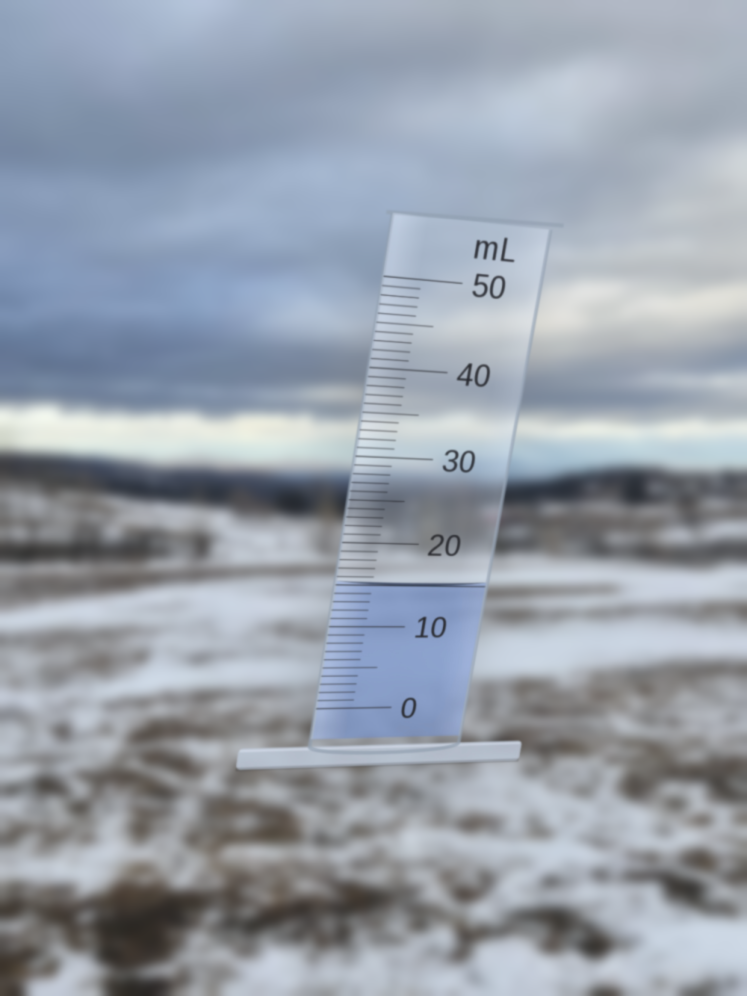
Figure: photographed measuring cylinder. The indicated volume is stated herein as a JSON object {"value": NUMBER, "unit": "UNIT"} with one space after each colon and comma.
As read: {"value": 15, "unit": "mL"}
